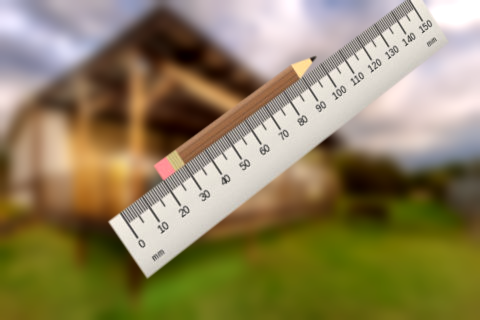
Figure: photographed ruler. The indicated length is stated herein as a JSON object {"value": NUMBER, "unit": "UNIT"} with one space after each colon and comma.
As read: {"value": 80, "unit": "mm"}
